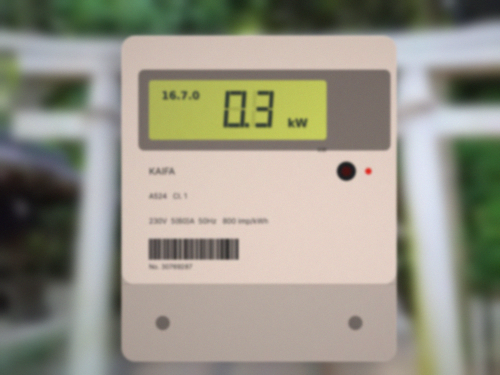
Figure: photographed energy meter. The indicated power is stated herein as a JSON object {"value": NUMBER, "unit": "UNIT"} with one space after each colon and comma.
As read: {"value": 0.3, "unit": "kW"}
